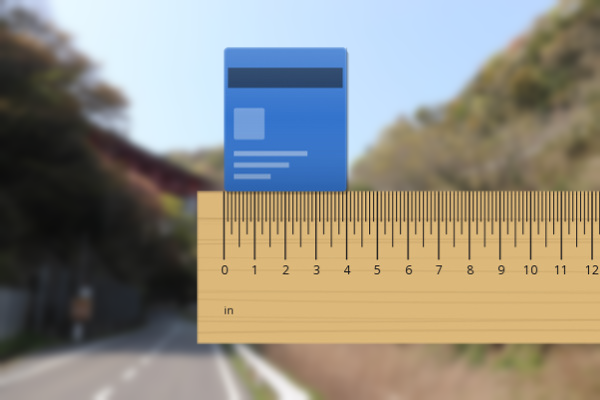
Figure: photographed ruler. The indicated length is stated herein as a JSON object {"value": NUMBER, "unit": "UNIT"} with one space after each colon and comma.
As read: {"value": 4, "unit": "in"}
